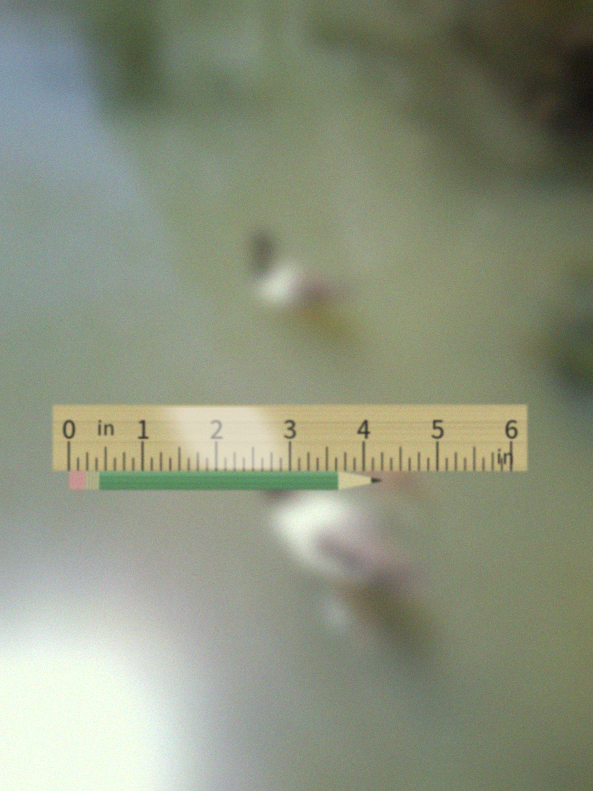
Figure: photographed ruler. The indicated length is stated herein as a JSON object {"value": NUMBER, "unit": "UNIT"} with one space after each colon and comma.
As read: {"value": 4.25, "unit": "in"}
